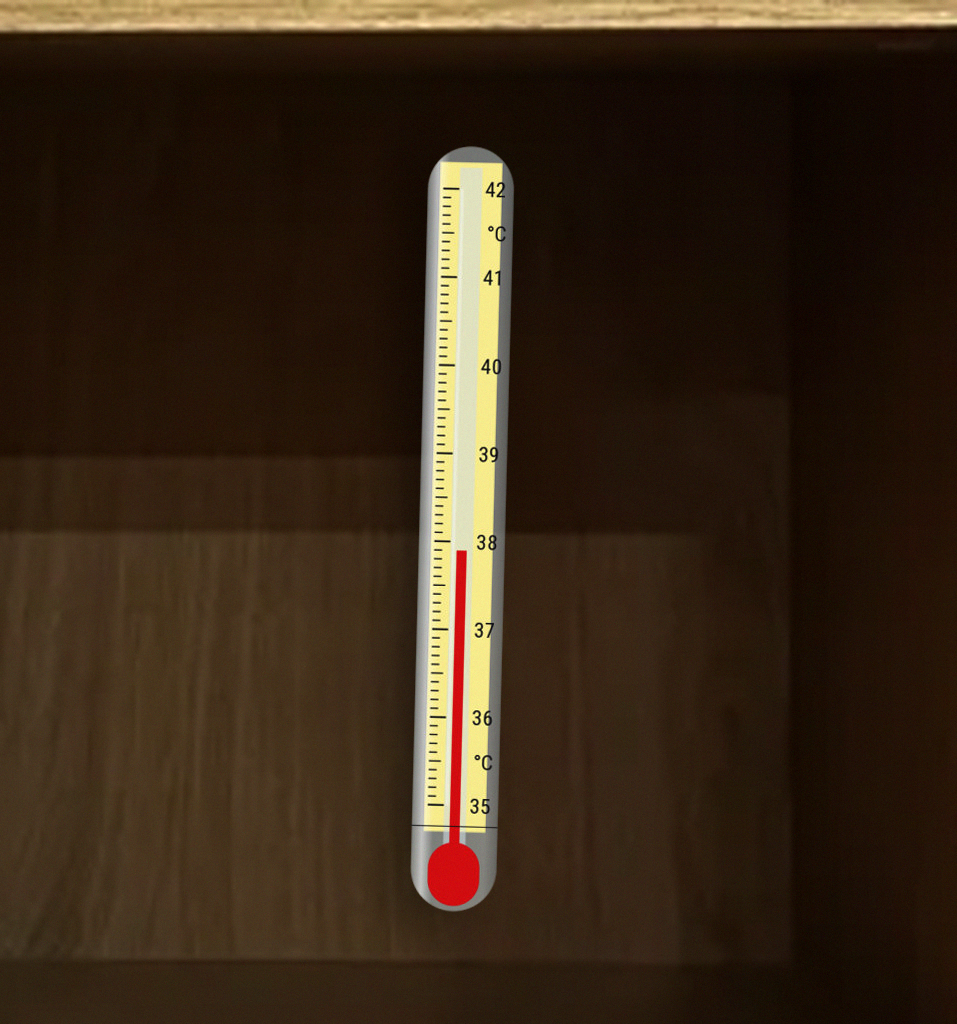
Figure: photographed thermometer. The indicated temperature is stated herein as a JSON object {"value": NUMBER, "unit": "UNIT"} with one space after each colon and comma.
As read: {"value": 37.9, "unit": "°C"}
